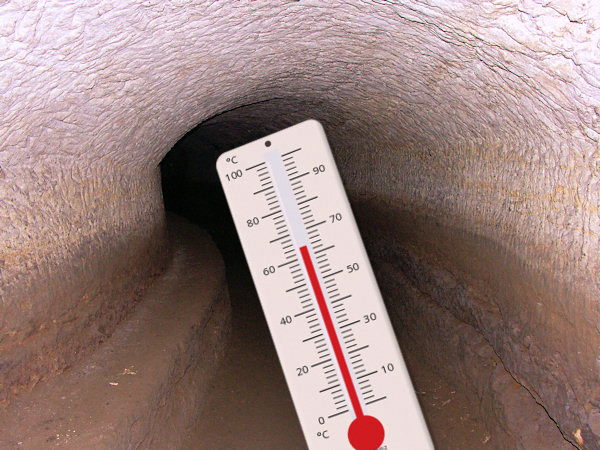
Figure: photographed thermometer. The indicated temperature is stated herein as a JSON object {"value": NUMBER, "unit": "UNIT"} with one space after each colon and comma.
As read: {"value": 64, "unit": "°C"}
